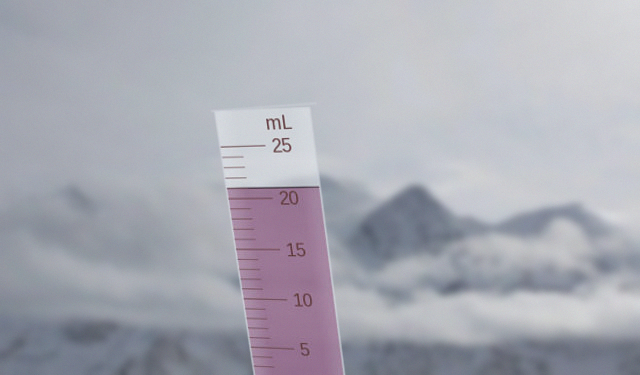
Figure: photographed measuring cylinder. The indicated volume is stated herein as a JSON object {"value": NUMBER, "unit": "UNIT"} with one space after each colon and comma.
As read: {"value": 21, "unit": "mL"}
